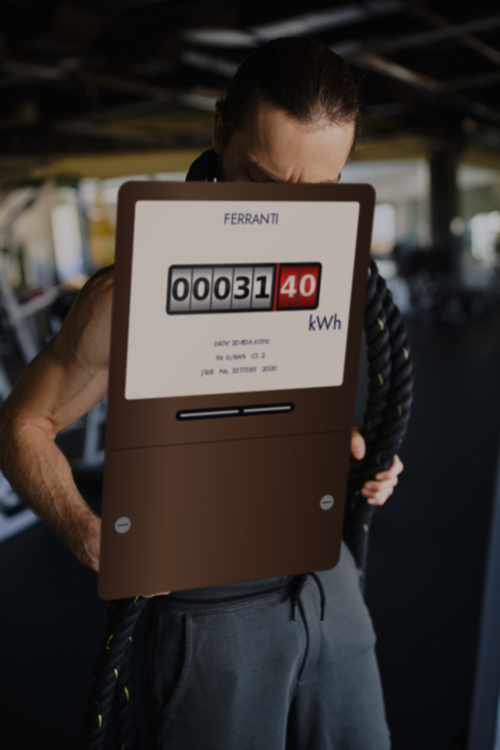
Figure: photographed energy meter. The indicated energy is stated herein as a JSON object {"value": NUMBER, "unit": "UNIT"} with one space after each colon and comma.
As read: {"value": 31.40, "unit": "kWh"}
